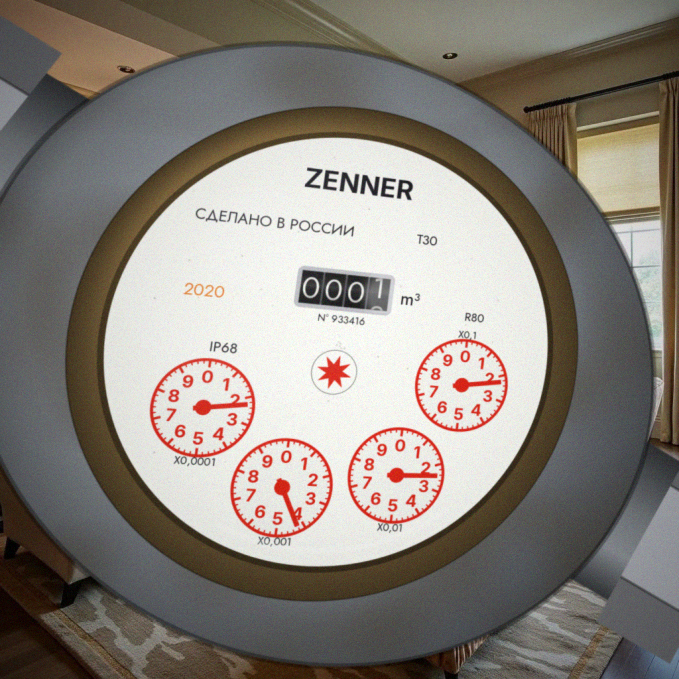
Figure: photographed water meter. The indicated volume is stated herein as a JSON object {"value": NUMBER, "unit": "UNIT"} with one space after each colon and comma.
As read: {"value": 1.2242, "unit": "m³"}
